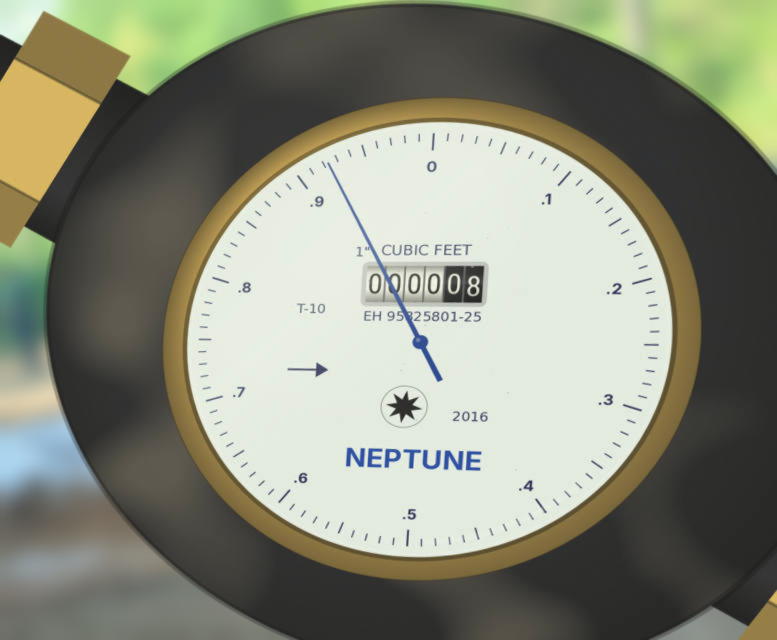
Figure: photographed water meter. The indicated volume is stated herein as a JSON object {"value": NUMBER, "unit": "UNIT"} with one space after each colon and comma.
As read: {"value": 7.92, "unit": "ft³"}
